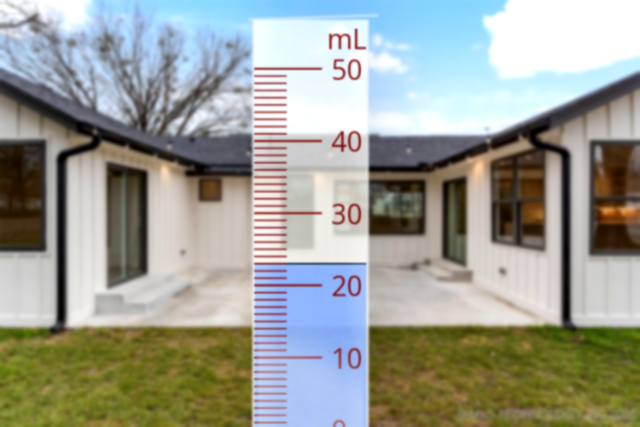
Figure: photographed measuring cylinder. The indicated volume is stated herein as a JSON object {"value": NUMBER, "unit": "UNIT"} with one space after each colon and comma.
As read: {"value": 23, "unit": "mL"}
